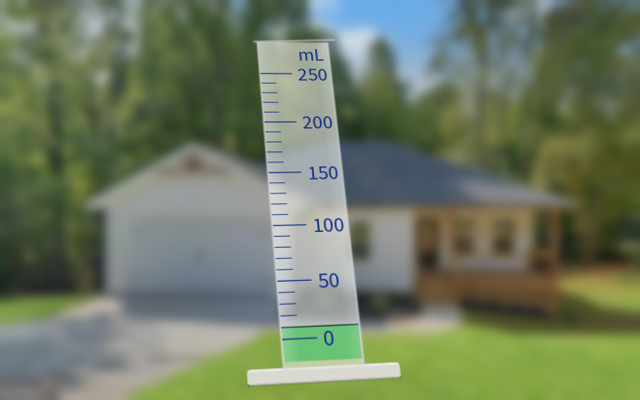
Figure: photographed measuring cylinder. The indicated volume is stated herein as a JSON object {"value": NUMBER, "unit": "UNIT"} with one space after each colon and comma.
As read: {"value": 10, "unit": "mL"}
